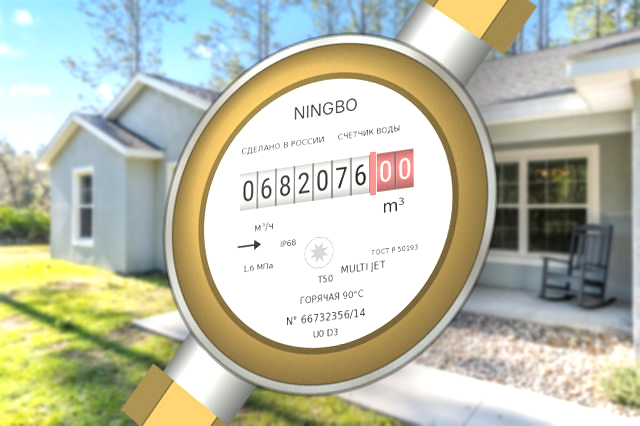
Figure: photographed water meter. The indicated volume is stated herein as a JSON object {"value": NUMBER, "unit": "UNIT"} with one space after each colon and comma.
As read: {"value": 682076.00, "unit": "m³"}
